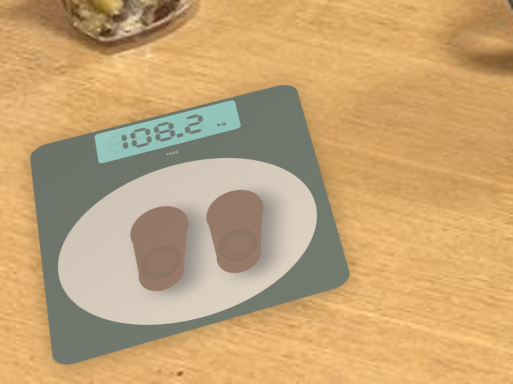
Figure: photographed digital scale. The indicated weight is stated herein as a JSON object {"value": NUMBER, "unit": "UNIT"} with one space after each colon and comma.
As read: {"value": 108.2, "unit": "kg"}
